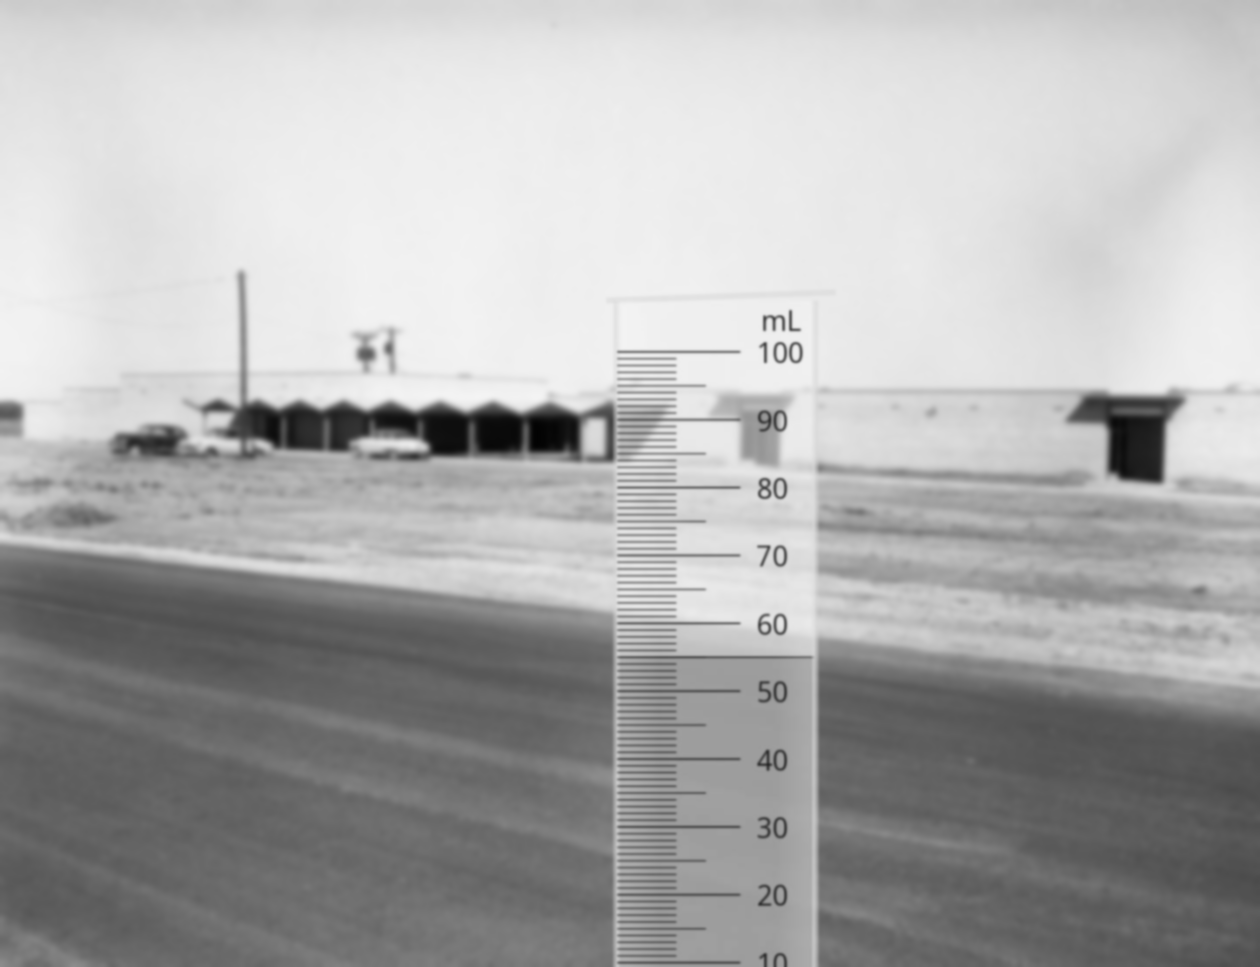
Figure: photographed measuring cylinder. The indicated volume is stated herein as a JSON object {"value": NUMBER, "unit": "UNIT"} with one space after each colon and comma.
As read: {"value": 55, "unit": "mL"}
